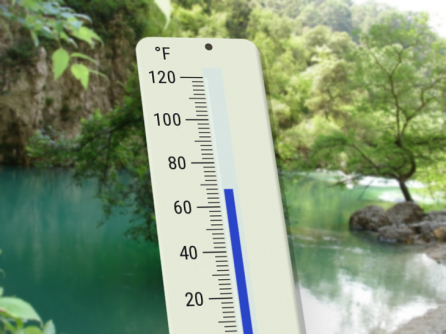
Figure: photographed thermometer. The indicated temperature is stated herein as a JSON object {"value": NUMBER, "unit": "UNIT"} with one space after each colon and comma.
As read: {"value": 68, "unit": "°F"}
